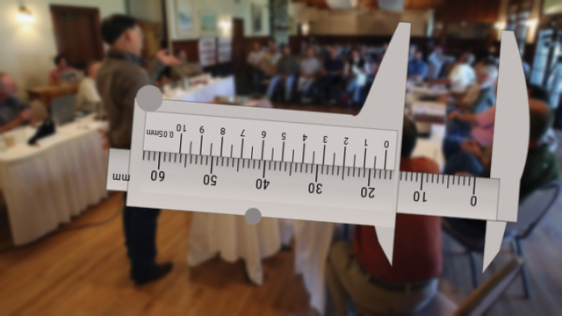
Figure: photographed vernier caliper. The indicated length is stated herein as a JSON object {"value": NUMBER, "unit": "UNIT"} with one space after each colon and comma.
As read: {"value": 17.2, "unit": "mm"}
